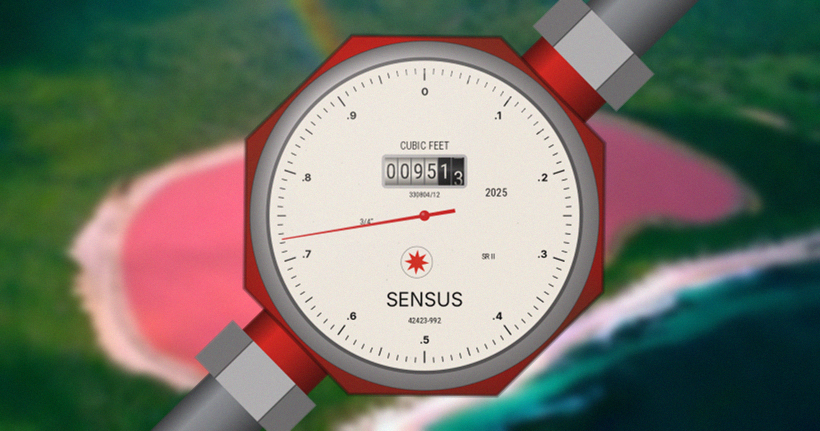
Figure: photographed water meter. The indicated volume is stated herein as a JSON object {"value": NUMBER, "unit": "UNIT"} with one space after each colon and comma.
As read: {"value": 9512.72, "unit": "ft³"}
